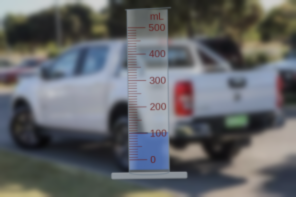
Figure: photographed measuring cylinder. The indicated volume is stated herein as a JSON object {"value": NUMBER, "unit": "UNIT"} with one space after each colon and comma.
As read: {"value": 100, "unit": "mL"}
